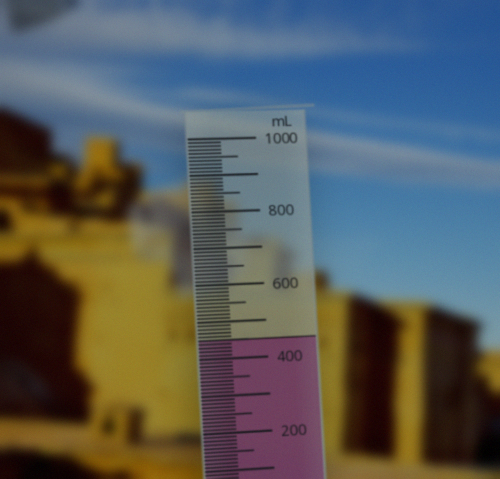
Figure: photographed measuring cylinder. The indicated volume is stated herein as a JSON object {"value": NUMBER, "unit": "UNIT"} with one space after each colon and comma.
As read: {"value": 450, "unit": "mL"}
